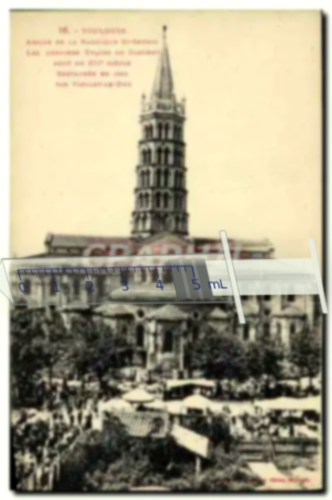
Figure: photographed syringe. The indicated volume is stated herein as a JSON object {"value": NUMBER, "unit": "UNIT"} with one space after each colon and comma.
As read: {"value": 4.4, "unit": "mL"}
